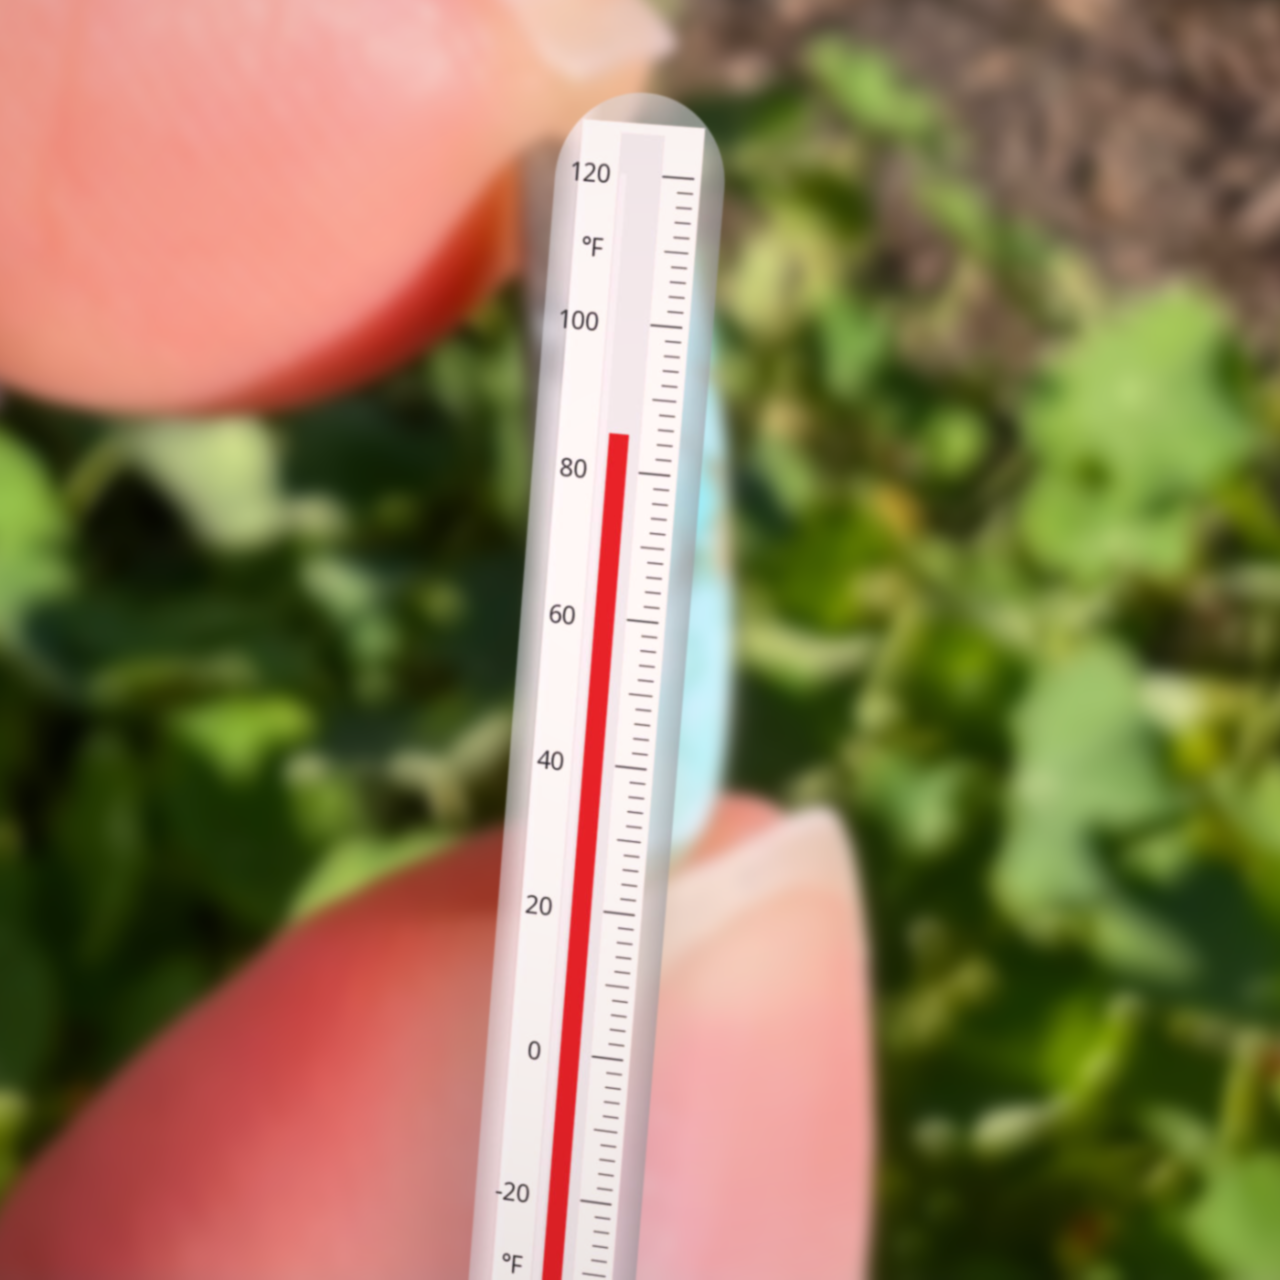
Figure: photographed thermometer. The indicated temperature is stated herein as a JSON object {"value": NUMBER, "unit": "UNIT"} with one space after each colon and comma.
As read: {"value": 85, "unit": "°F"}
